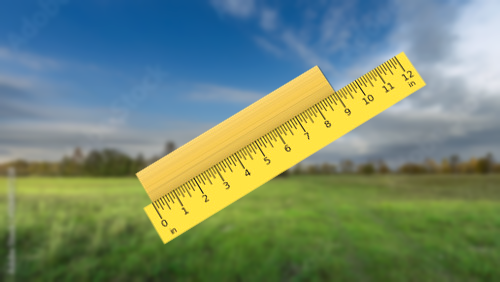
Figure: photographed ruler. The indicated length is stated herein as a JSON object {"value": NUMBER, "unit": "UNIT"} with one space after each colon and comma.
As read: {"value": 9, "unit": "in"}
